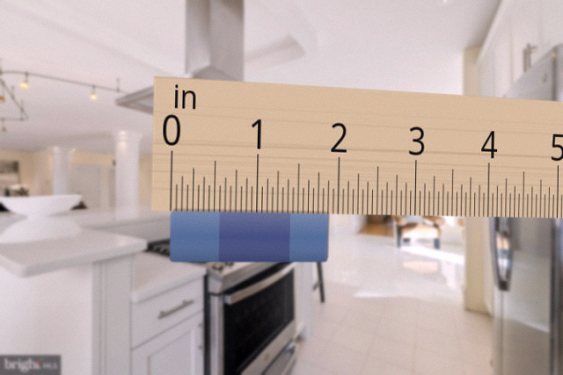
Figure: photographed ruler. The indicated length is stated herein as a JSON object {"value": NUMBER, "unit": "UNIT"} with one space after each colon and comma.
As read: {"value": 1.875, "unit": "in"}
